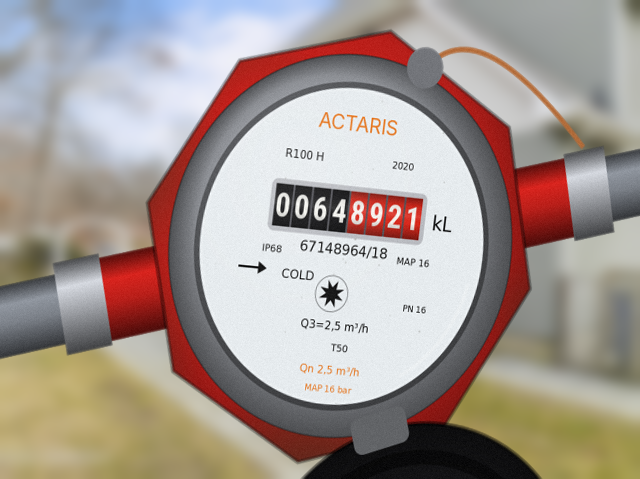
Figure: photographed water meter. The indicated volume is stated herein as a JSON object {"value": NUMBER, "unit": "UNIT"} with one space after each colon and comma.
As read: {"value": 64.8921, "unit": "kL"}
